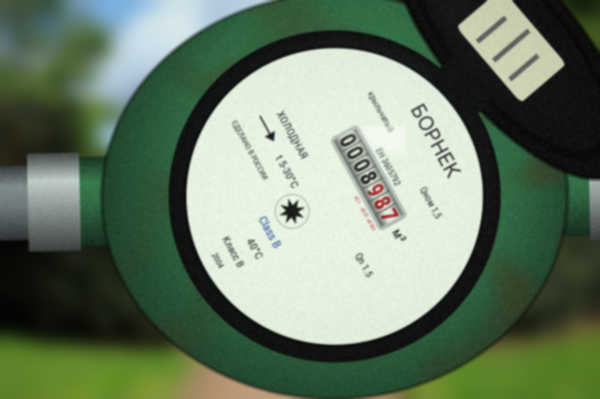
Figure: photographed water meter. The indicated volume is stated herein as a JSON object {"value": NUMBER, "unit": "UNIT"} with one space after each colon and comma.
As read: {"value": 8.987, "unit": "m³"}
